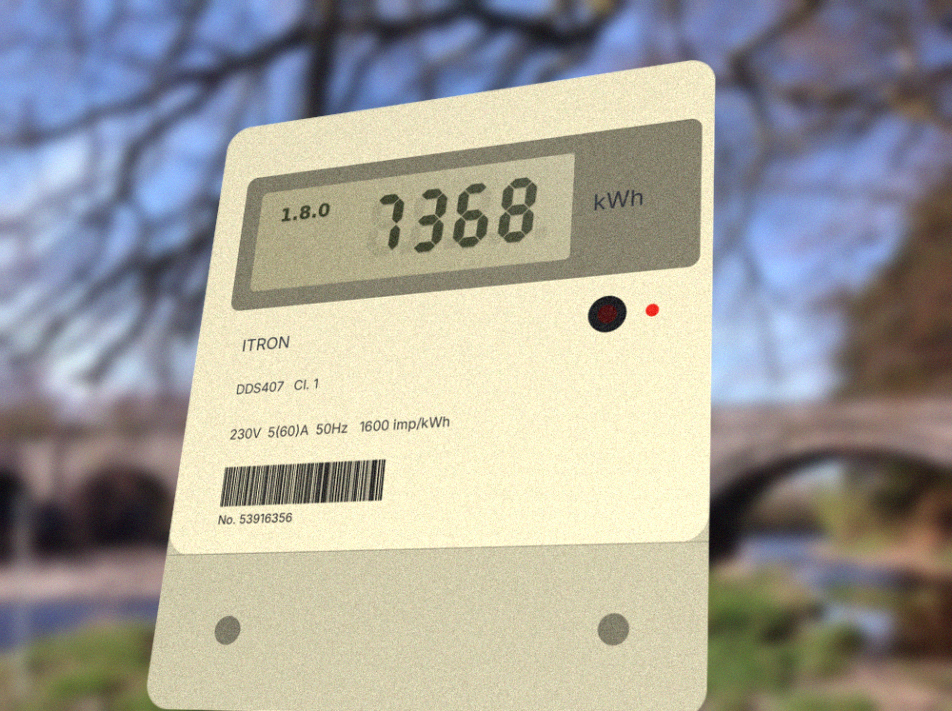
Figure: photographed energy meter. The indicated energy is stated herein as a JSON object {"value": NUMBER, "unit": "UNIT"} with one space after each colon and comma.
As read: {"value": 7368, "unit": "kWh"}
